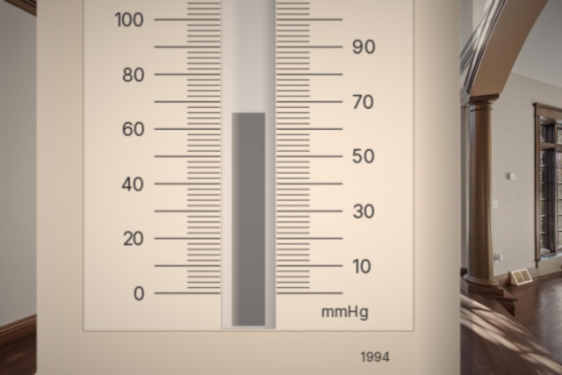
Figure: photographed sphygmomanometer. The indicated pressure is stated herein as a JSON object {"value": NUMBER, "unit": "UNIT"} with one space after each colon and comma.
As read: {"value": 66, "unit": "mmHg"}
